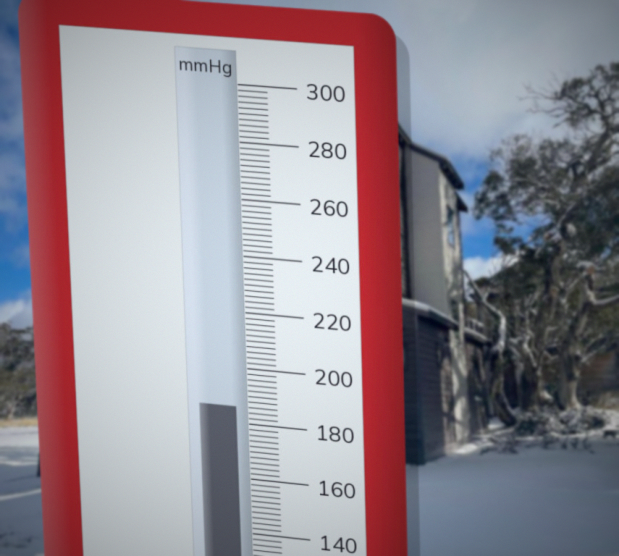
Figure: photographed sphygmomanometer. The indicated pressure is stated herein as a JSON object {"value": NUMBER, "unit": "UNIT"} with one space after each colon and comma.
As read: {"value": 186, "unit": "mmHg"}
